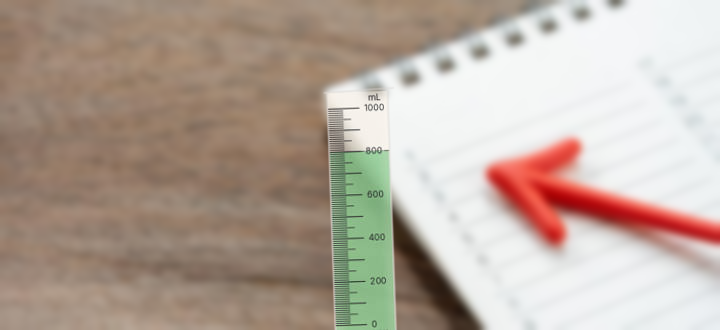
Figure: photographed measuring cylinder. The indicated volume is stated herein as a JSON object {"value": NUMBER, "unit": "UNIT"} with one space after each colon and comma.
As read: {"value": 800, "unit": "mL"}
